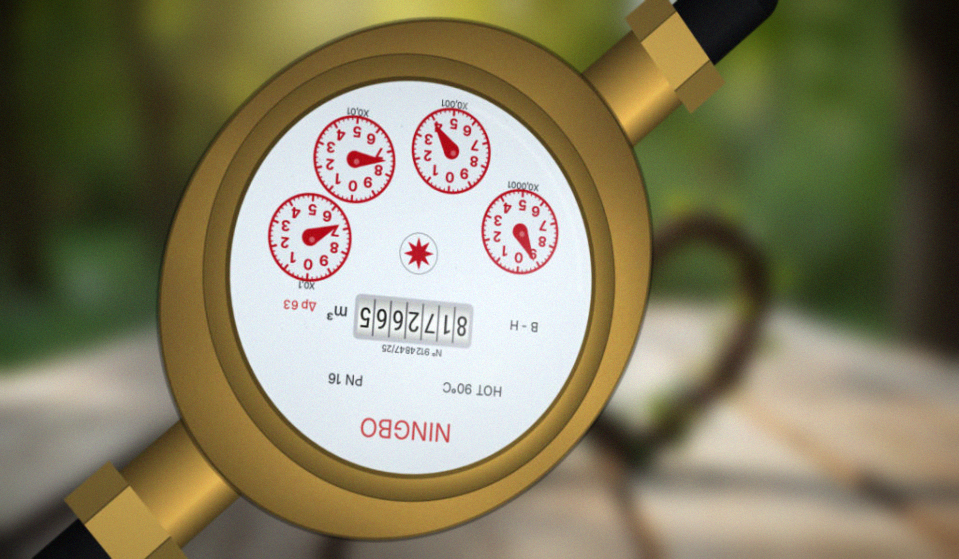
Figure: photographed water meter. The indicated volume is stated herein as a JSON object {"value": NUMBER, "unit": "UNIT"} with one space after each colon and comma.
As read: {"value": 8172665.6739, "unit": "m³"}
